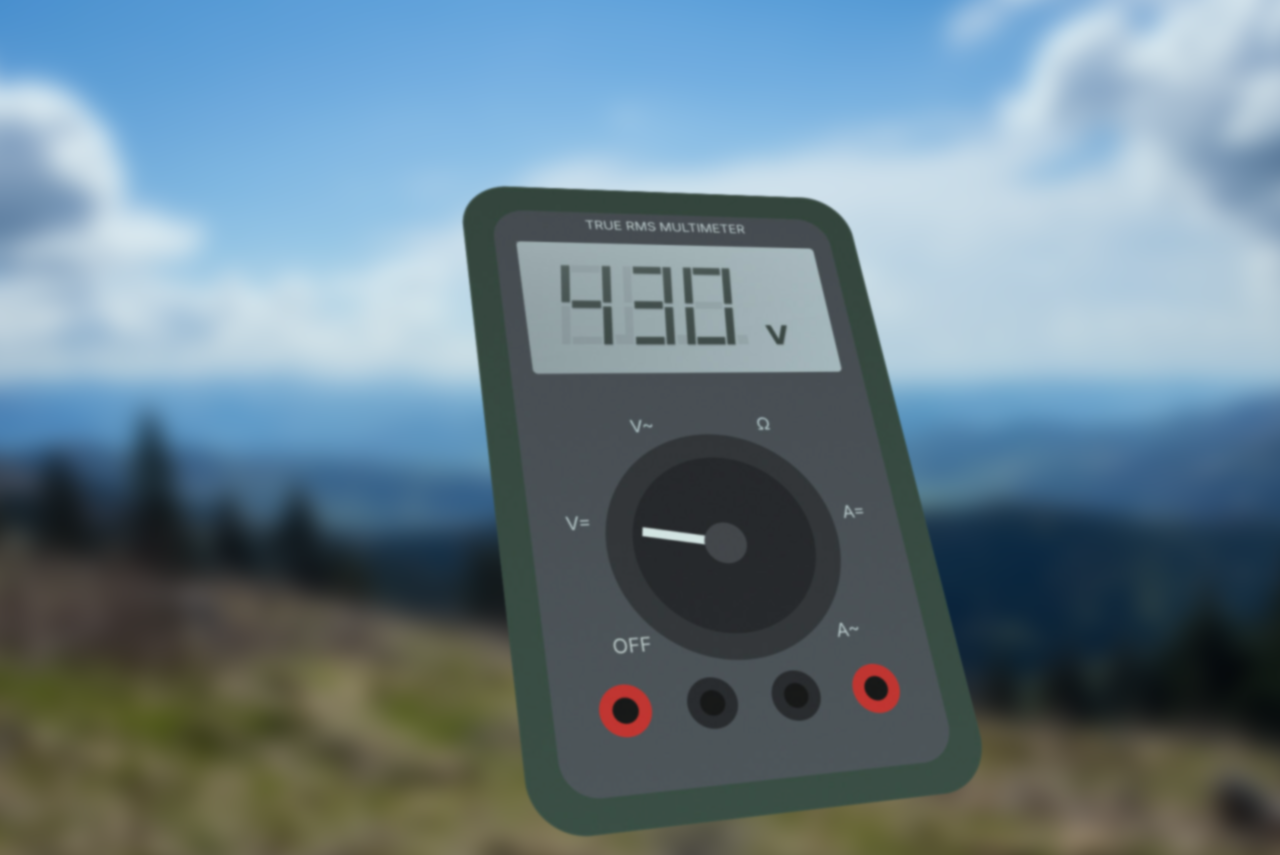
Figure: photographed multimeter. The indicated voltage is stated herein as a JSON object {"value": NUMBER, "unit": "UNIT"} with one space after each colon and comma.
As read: {"value": 430, "unit": "V"}
